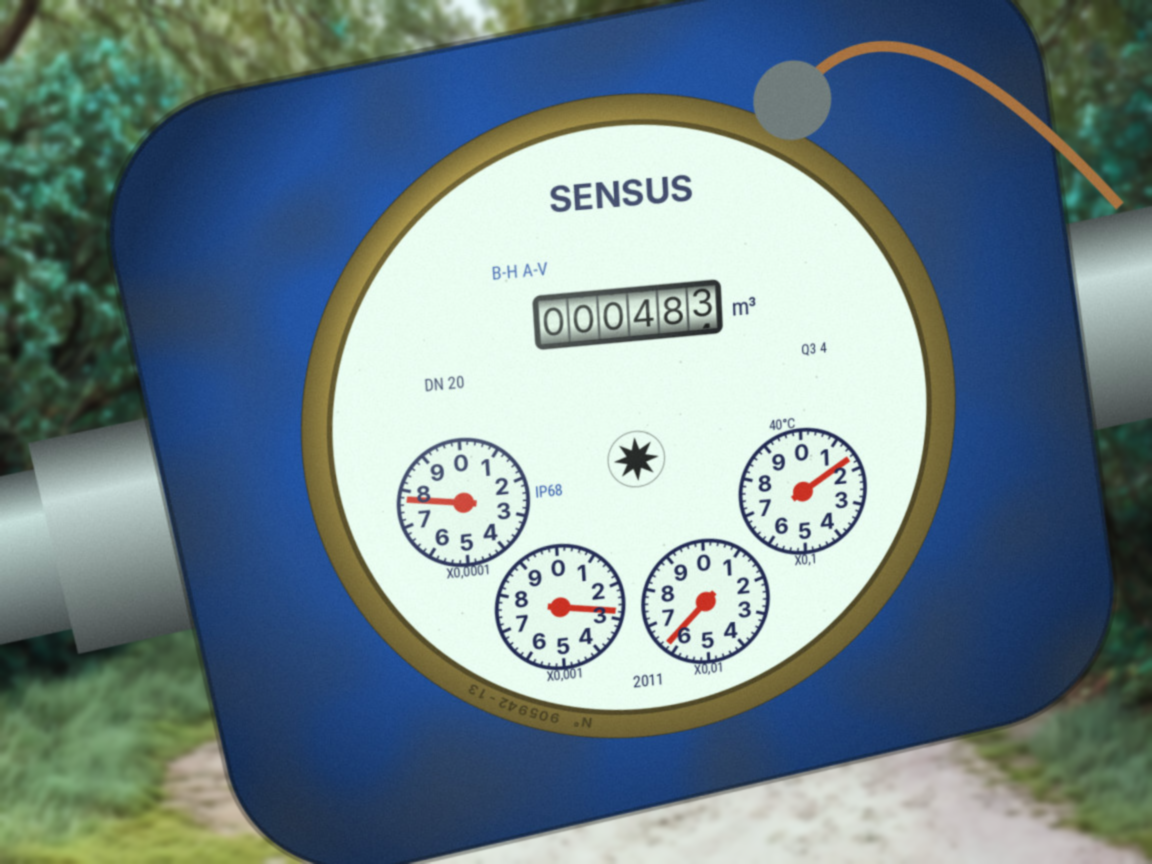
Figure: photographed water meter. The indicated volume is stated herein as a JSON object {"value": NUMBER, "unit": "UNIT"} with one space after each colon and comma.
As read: {"value": 483.1627, "unit": "m³"}
